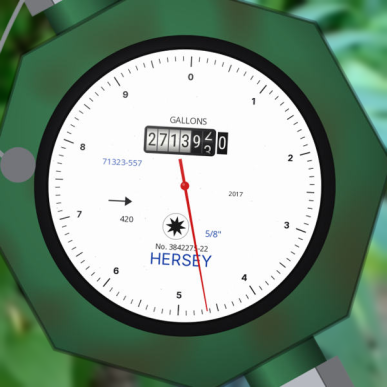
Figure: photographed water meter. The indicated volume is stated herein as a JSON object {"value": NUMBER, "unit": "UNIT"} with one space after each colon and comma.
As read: {"value": 2713924.6, "unit": "gal"}
